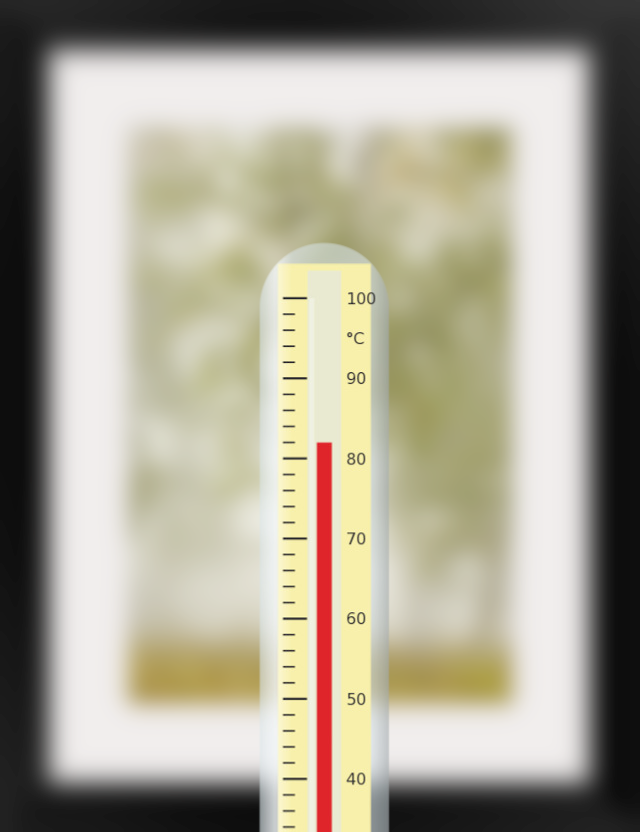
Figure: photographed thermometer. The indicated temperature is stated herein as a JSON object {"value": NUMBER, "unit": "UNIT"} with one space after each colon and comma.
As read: {"value": 82, "unit": "°C"}
